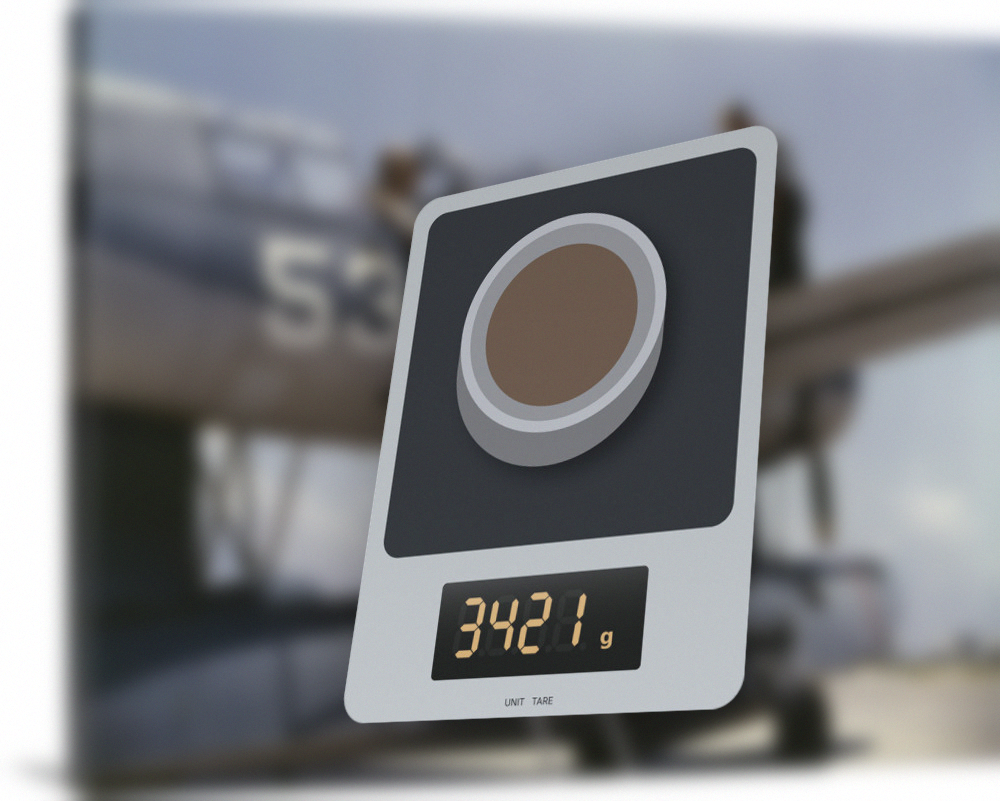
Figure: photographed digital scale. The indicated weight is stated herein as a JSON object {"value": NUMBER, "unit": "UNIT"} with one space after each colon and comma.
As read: {"value": 3421, "unit": "g"}
